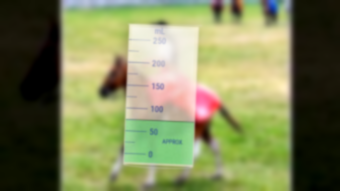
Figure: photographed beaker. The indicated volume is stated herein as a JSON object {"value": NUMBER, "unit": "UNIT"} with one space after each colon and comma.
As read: {"value": 75, "unit": "mL"}
